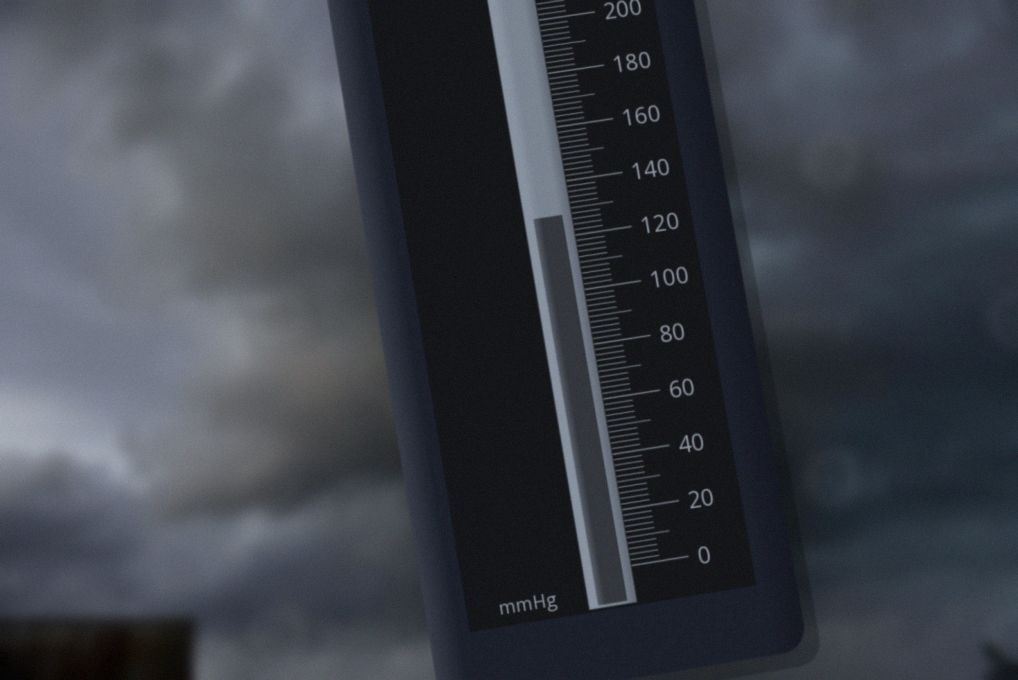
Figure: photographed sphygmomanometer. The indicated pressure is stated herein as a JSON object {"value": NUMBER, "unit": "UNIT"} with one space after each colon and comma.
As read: {"value": 128, "unit": "mmHg"}
